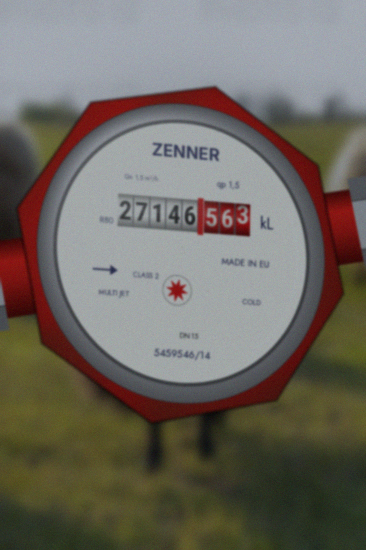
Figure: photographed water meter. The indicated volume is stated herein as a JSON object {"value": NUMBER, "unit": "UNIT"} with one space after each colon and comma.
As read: {"value": 27146.563, "unit": "kL"}
